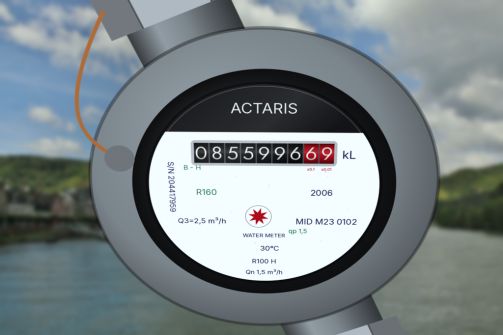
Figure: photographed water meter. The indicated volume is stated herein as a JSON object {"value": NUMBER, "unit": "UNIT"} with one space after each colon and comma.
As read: {"value": 855996.69, "unit": "kL"}
